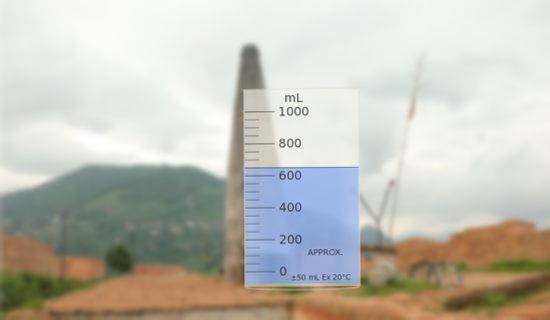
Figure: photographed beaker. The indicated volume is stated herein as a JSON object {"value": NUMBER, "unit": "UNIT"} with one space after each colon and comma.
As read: {"value": 650, "unit": "mL"}
